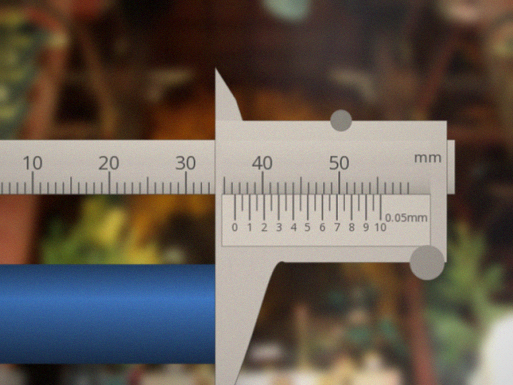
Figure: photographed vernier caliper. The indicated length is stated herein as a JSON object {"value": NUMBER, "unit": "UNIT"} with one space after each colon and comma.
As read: {"value": 36.4, "unit": "mm"}
